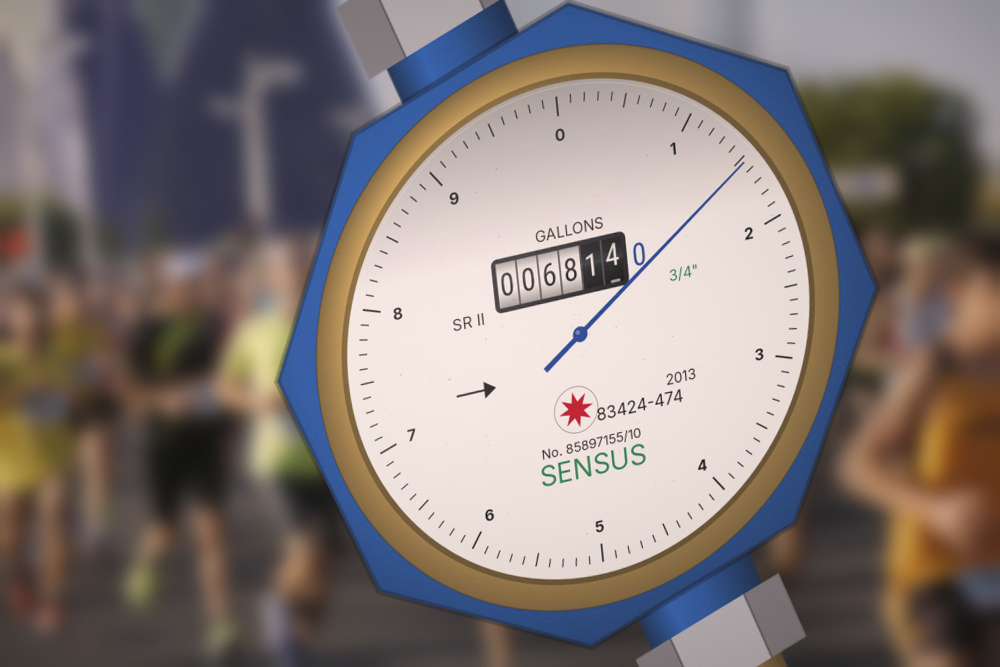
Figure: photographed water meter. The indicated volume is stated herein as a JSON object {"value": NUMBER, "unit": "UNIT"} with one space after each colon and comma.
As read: {"value": 68141.5, "unit": "gal"}
